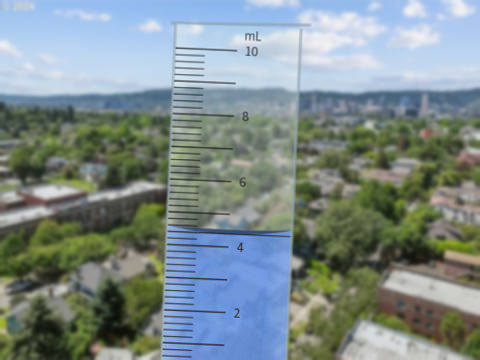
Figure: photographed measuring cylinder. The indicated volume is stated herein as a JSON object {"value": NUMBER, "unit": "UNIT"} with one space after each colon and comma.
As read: {"value": 4.4, "unit": "mL"}
